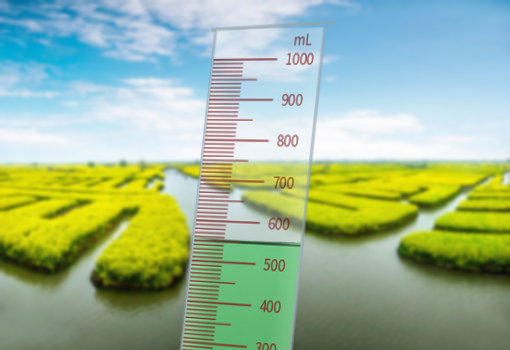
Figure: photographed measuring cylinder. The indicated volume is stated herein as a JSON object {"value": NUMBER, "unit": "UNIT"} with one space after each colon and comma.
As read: {"value": 550, "unit": "mL"}
